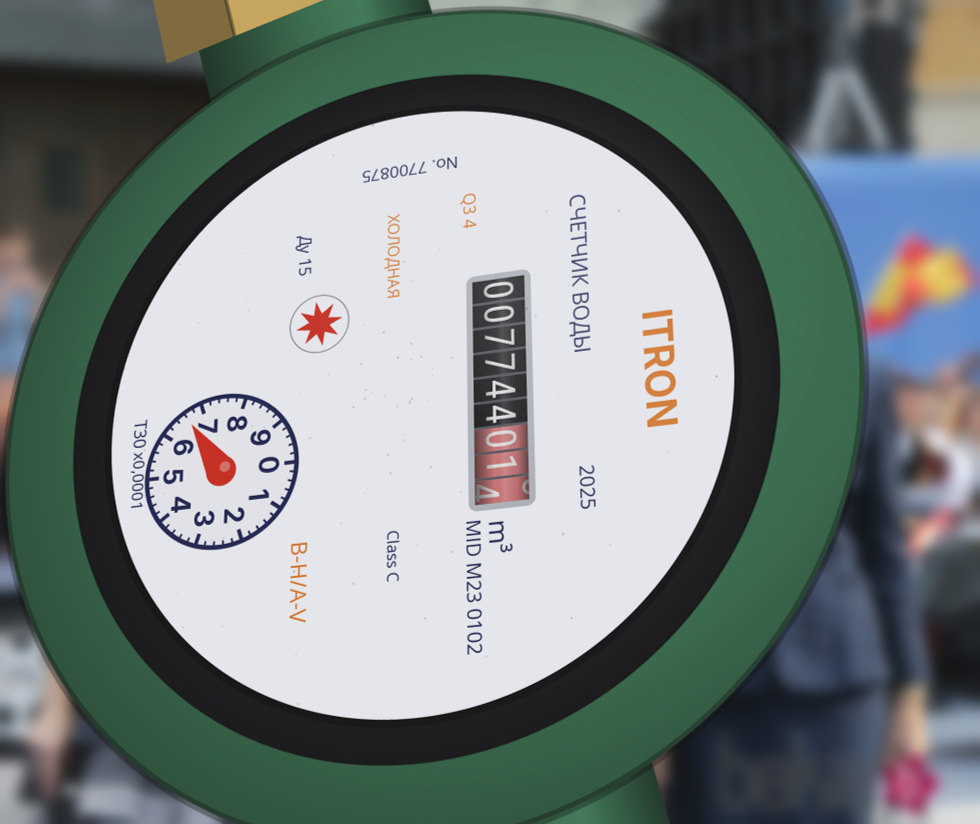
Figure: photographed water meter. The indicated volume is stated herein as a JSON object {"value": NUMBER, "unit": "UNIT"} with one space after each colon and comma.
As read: {"value": 7744.0136, "unit": "m³"}
